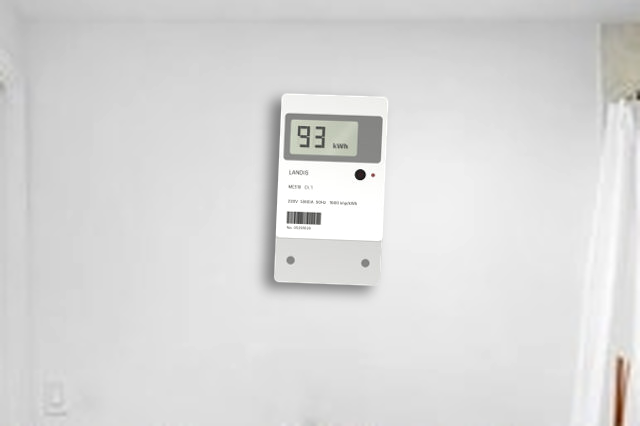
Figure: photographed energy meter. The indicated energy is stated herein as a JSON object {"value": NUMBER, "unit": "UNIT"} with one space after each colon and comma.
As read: {"value": 93, "unit": "kWh"}
